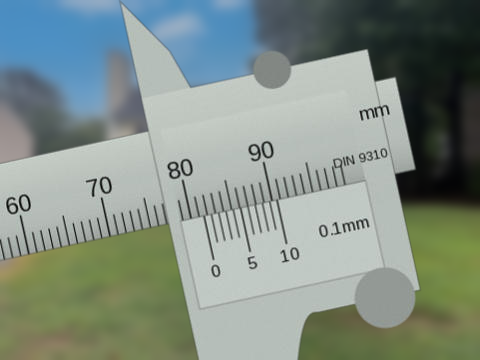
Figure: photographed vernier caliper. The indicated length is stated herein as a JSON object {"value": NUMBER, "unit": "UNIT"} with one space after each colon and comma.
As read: {"value": 81.6, "unit": "mm"}
